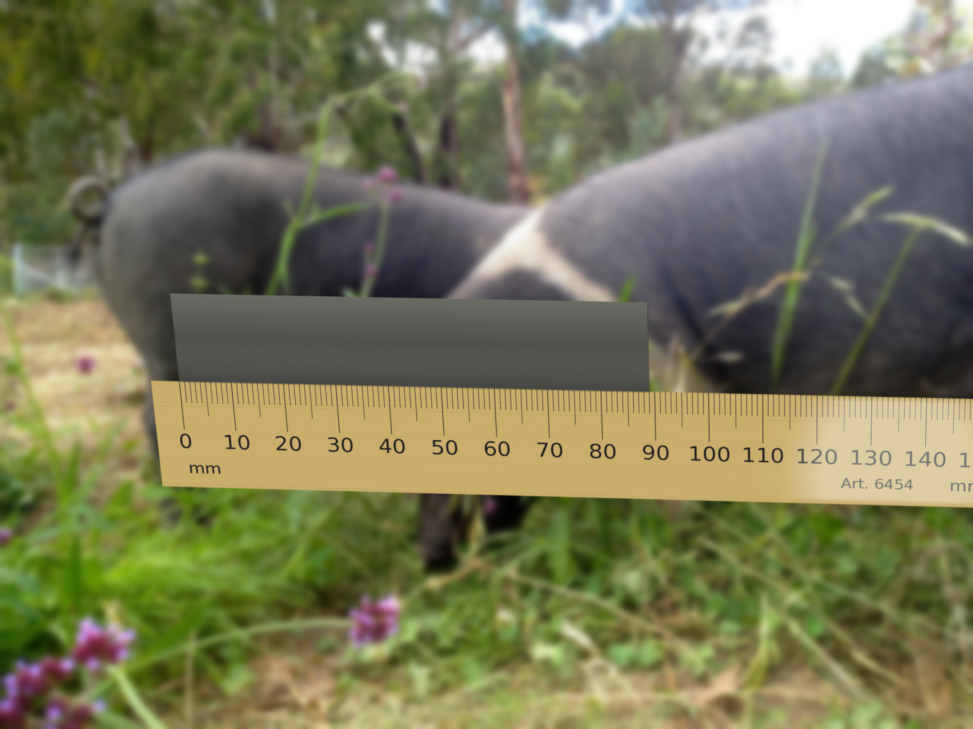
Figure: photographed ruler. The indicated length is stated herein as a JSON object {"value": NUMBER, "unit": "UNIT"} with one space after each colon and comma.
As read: {"value": 89, "unit": "mm"}
